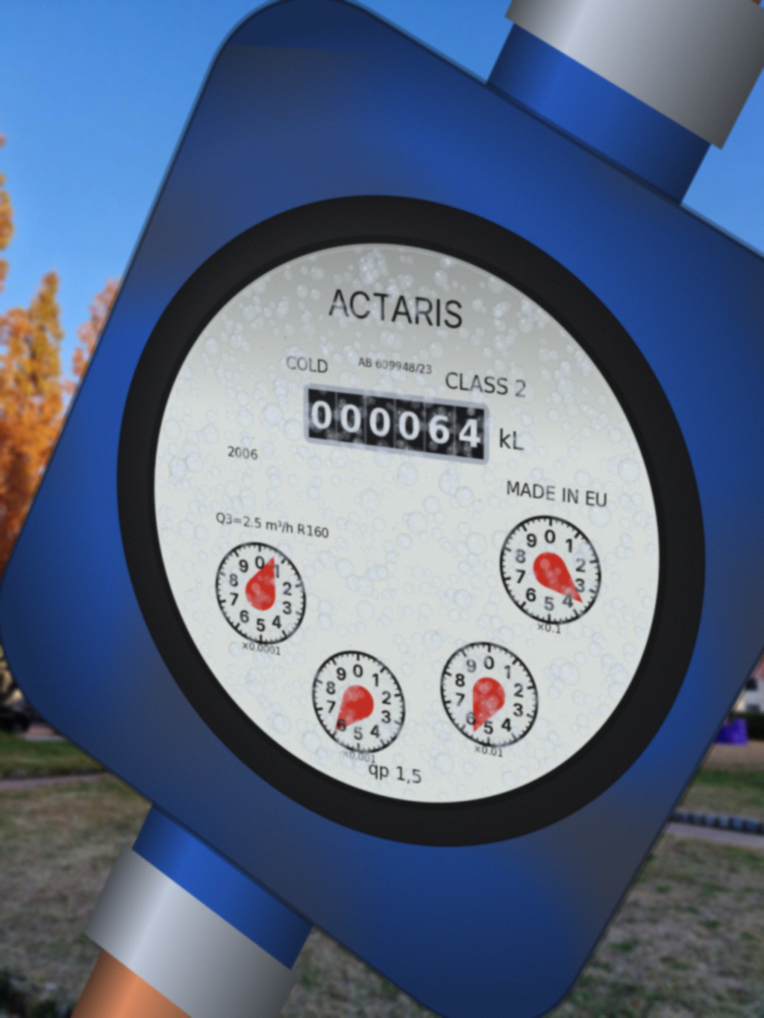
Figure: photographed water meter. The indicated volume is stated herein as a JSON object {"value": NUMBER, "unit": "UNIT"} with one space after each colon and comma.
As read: {"value": 64.3560, "unit": "kL"}
